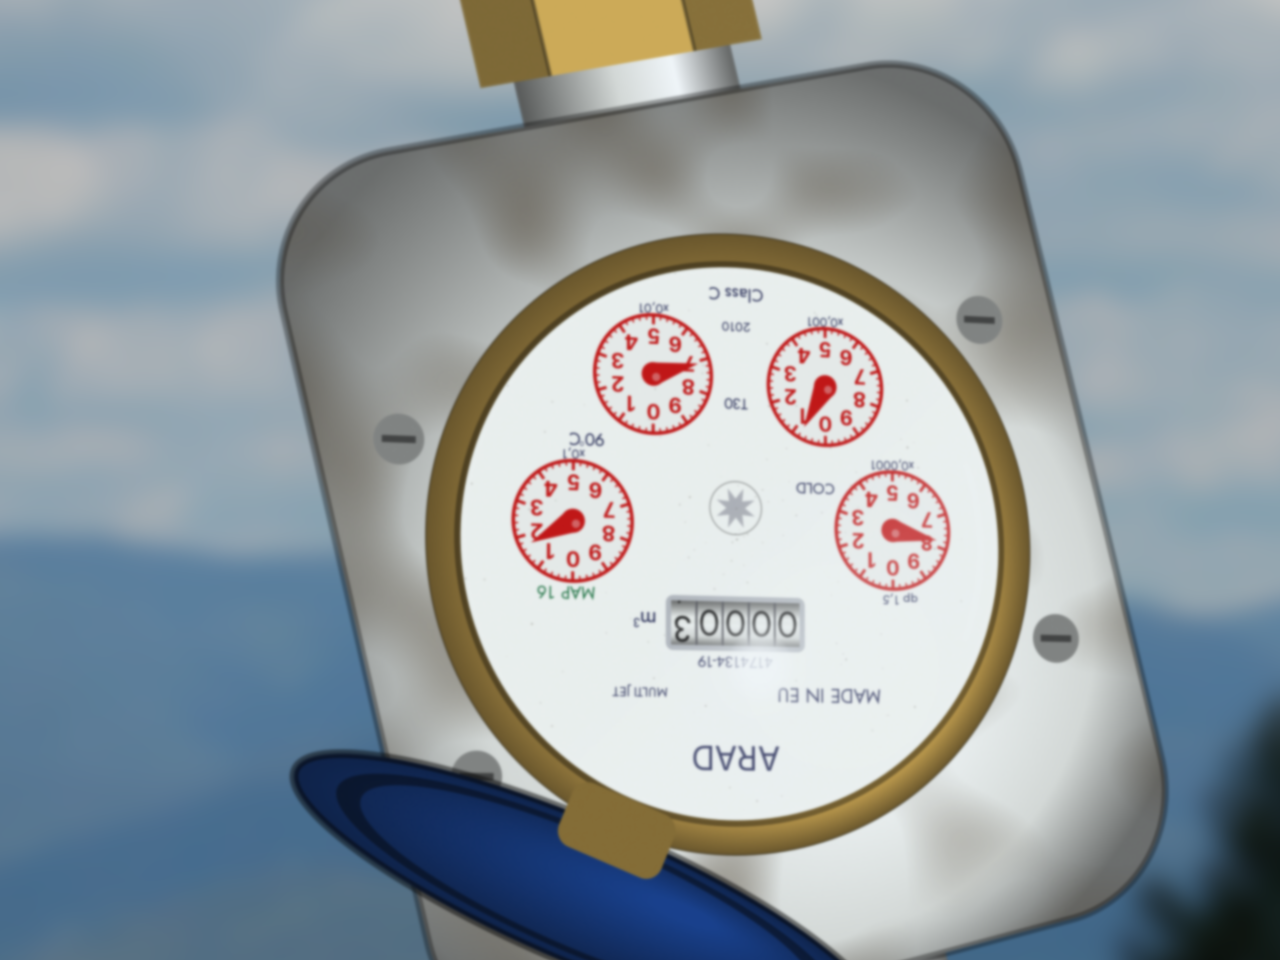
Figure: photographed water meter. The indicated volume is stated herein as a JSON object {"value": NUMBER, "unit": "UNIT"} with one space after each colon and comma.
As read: {"value": 3.1707, "unit": "m³"}
